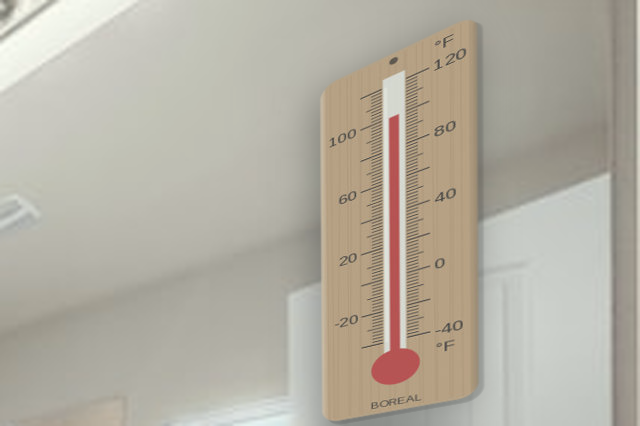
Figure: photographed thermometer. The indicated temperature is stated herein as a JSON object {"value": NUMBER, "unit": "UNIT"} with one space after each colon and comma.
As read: {"value": 100, "unit": "°F"}
